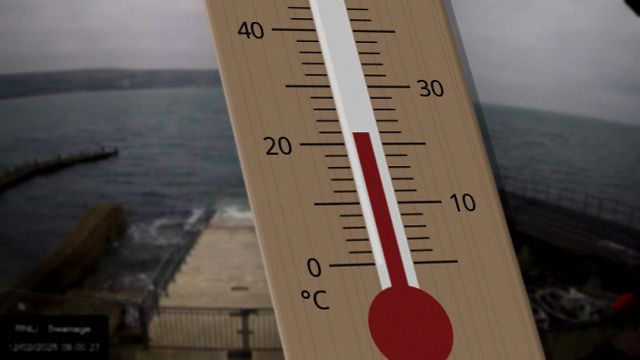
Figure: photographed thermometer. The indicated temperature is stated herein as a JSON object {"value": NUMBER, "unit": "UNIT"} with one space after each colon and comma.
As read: {"value": 22, "unit": "°C"}
